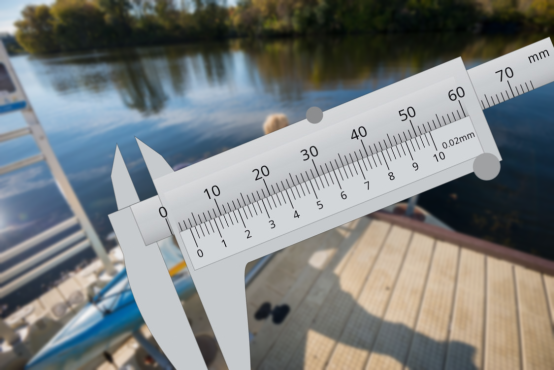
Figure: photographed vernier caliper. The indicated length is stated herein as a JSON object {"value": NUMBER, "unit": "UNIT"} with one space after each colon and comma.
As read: {"value": 3.6, "unit": "mm"}
